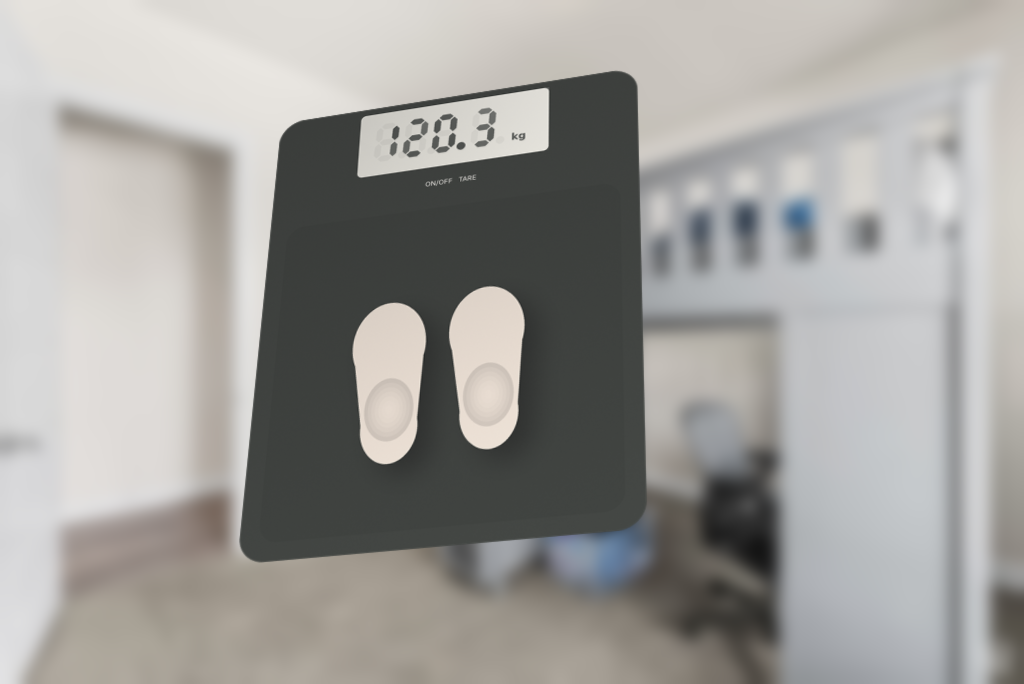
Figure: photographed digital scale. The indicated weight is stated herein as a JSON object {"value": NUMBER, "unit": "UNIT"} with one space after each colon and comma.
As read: {"value": 120.3, "unit": "kg"}
